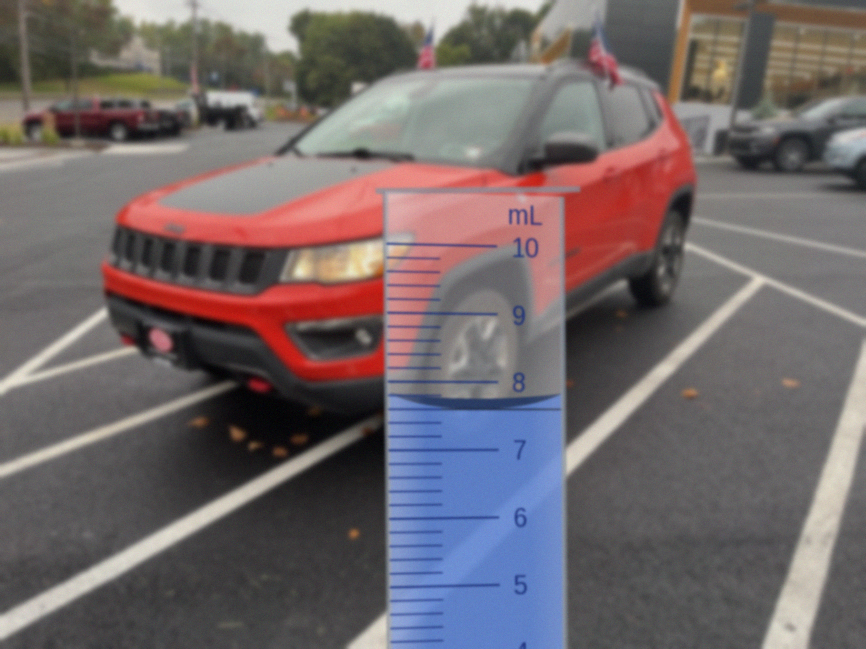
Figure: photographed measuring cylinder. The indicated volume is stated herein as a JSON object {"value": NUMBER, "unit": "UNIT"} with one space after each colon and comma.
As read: {"value": 7.6, "unit": "mL"}
